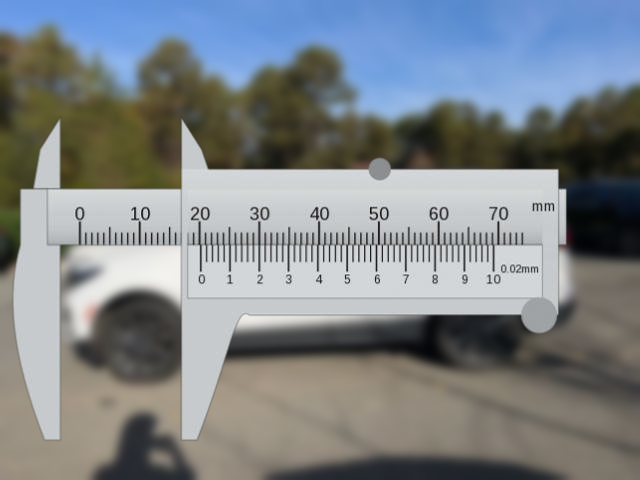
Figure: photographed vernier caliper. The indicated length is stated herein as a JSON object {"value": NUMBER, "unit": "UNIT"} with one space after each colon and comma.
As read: {"value": 20.2, "unit": "mm"}
